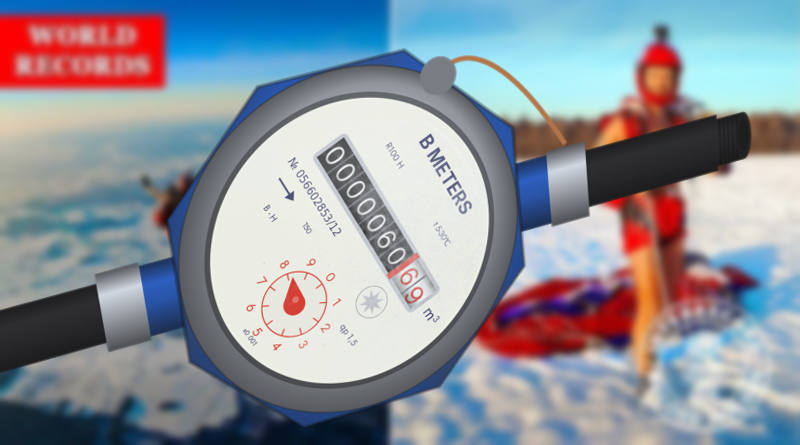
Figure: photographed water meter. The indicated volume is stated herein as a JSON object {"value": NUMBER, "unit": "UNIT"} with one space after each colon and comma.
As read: {"value": 60.688, "unit": "m³"}
